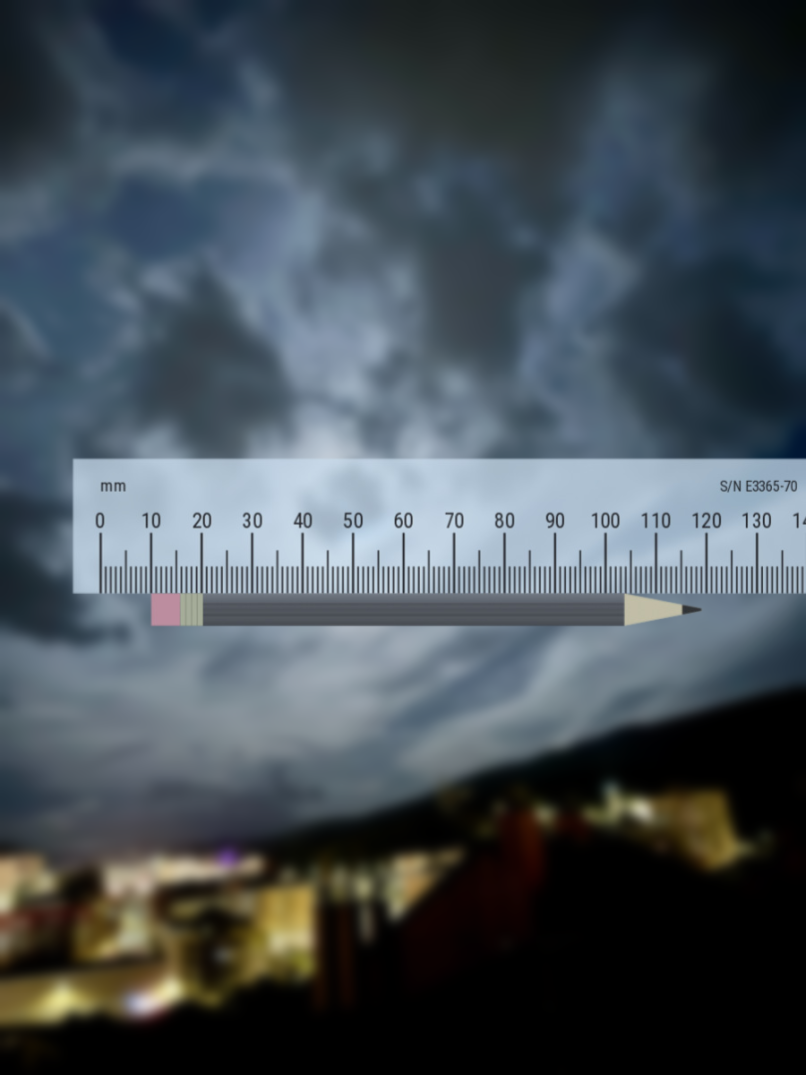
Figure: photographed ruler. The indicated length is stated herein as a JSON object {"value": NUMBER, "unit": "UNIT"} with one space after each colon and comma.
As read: {"value": 109, "unit": "mm"}
